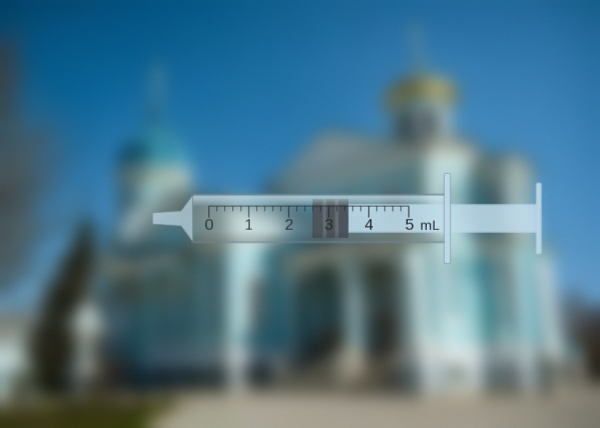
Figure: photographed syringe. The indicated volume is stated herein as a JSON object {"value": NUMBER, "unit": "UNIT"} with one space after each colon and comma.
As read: {"value": 2.6, "unit": "mL"}
